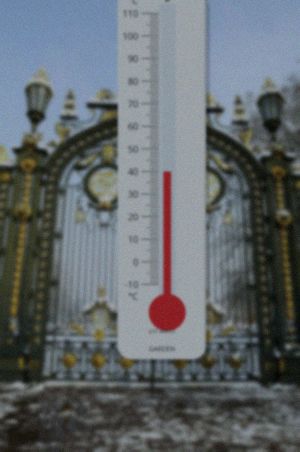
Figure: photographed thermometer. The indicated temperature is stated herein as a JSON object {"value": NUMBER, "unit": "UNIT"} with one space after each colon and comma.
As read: {"value": 40, "unit": "°C"}
